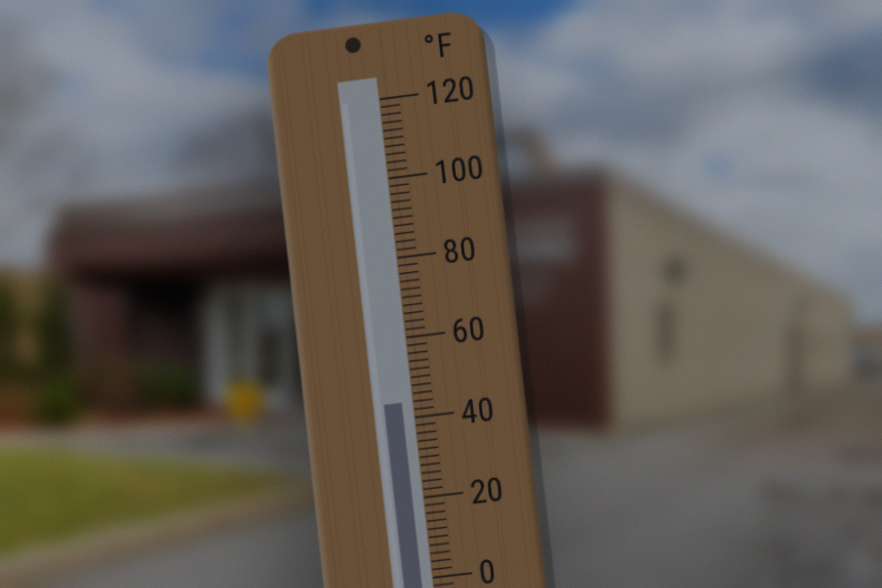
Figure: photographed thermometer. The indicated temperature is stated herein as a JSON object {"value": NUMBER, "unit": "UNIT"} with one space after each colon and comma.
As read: {"value": 44, "unit": "°F"}
